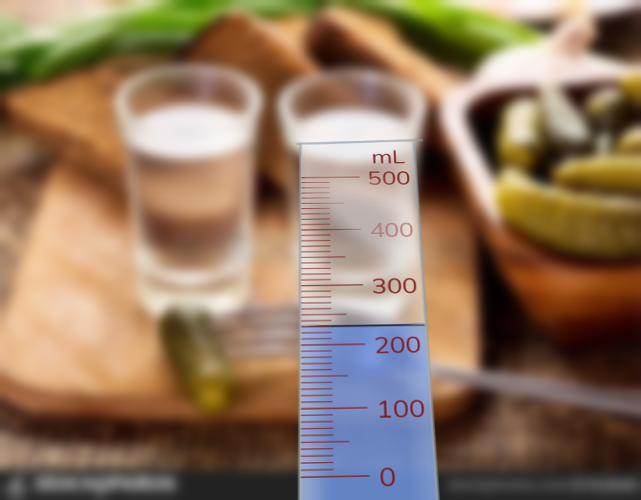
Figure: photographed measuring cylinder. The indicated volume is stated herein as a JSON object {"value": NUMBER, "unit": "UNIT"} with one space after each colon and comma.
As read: {"value": 230, "unit": "mL"}
